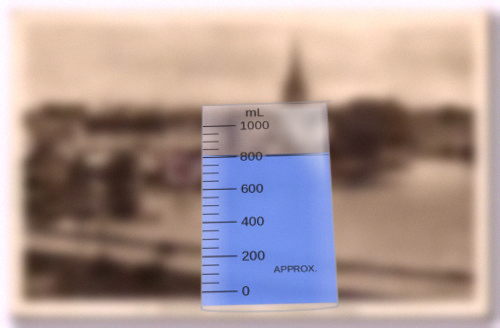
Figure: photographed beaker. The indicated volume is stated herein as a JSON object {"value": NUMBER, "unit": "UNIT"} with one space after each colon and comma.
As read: {"value": 800, "unit": "mL"}
